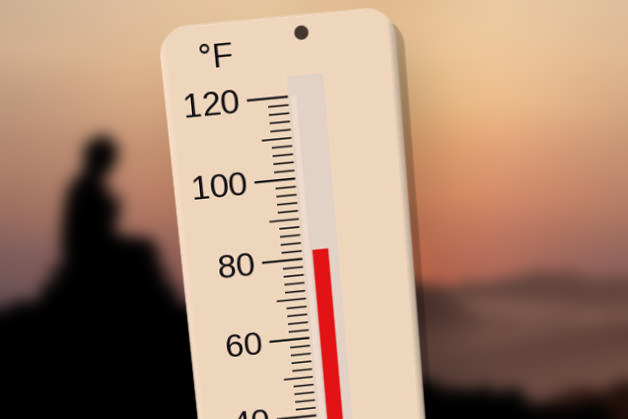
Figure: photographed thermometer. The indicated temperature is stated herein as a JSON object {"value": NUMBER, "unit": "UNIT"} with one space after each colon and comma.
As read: {"value": 82, "unit": "°F"}
